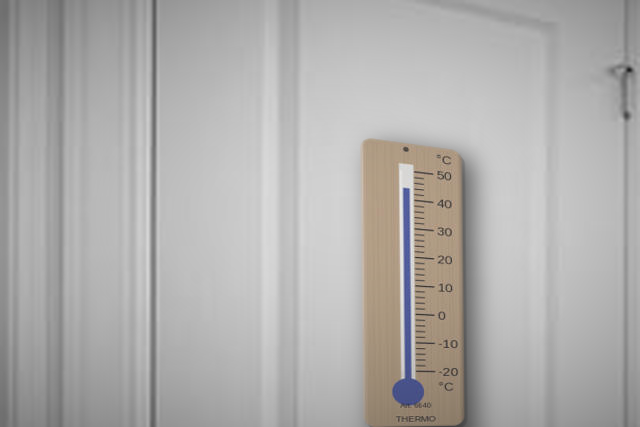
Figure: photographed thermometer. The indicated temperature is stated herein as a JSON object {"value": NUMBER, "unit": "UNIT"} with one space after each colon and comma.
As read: {"value": 44, "unit": "°C"}
